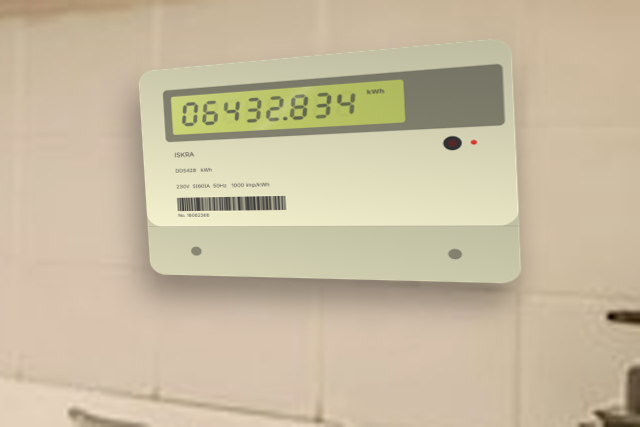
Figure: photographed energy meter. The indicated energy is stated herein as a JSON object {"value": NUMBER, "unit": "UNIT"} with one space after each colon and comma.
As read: {"value": 6432.834, "unit": "kWh"}
